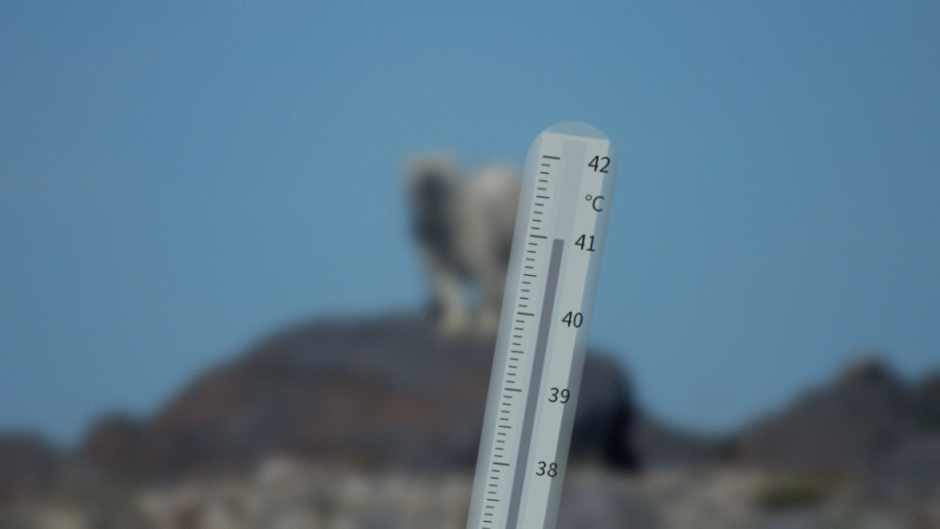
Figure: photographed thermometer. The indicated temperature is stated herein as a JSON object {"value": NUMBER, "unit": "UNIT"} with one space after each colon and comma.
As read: {"value": 41, "unit": "°C"}
